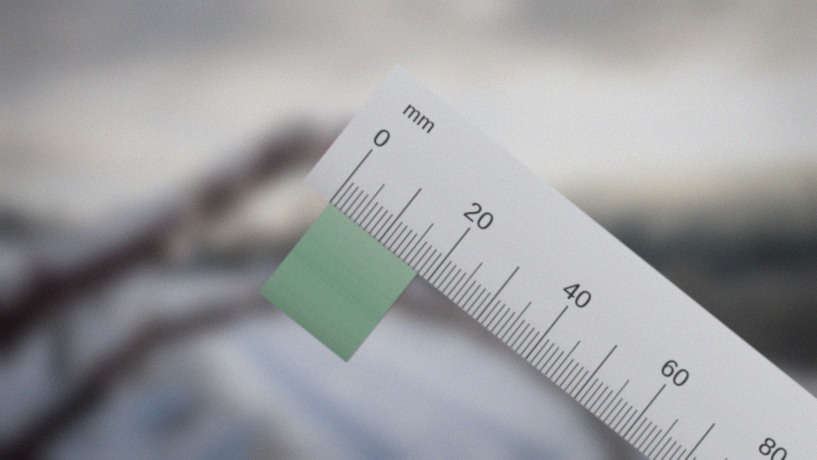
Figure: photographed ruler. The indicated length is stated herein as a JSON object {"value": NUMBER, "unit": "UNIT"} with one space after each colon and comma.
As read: {"value": 18, "unit": "mm"}
